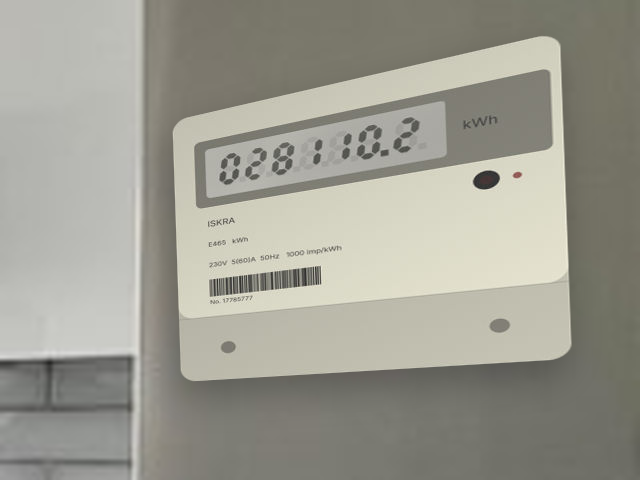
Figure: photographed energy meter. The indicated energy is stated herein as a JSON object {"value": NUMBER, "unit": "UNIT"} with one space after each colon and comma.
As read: {"value": 28110.2, "unit": "kWh"}
